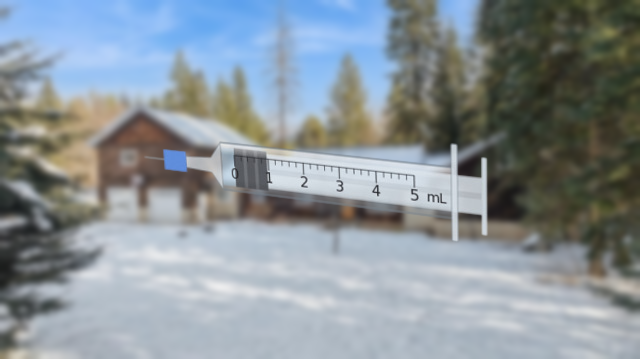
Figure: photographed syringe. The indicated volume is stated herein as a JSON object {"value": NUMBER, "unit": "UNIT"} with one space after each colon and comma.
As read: {"value": 0, "unit": "mL"}
